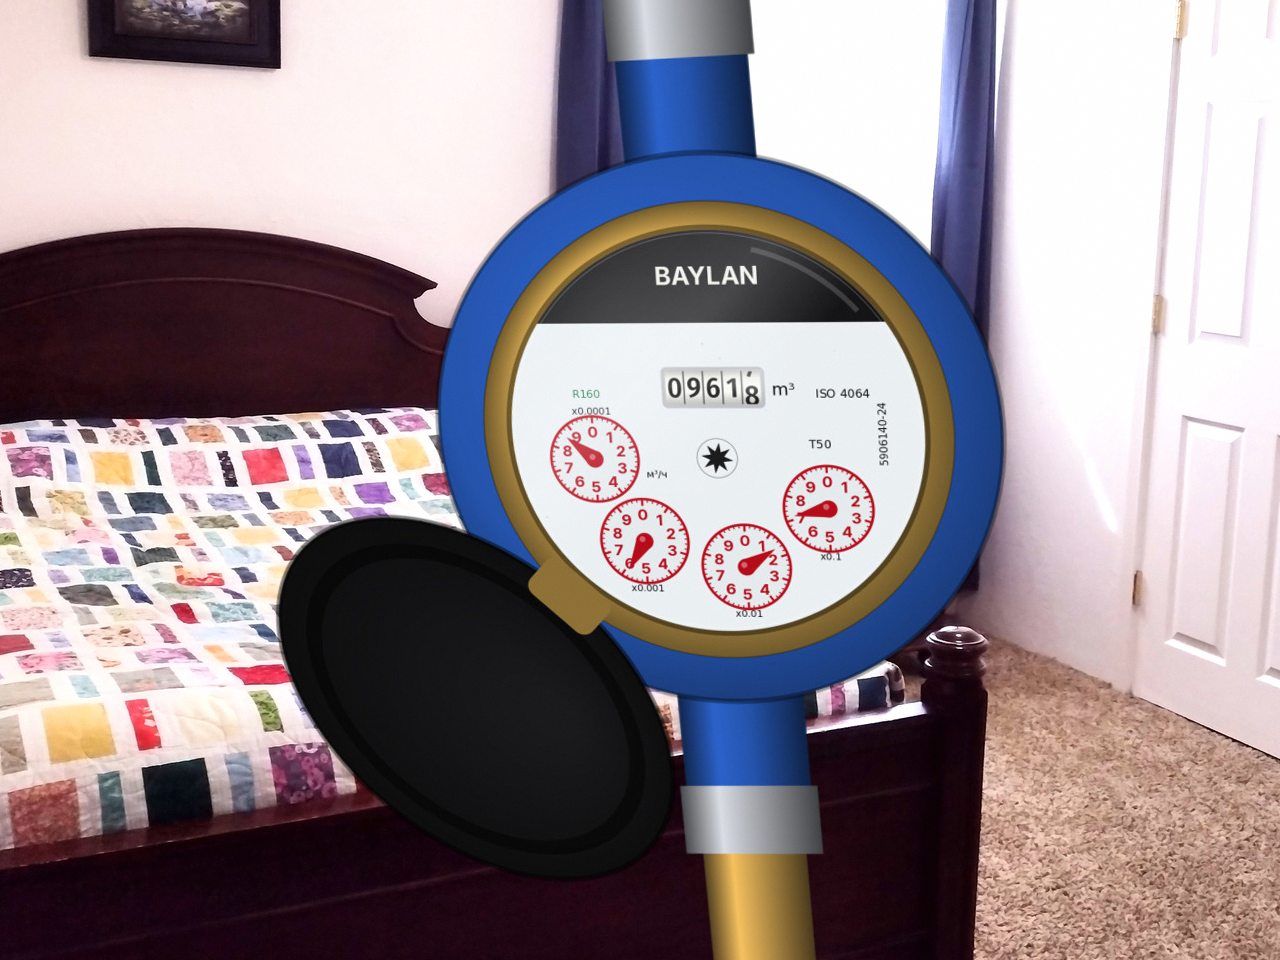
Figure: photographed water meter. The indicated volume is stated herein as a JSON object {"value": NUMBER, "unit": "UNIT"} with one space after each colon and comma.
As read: {"value": 9617.7158, "unit": "m³"}
